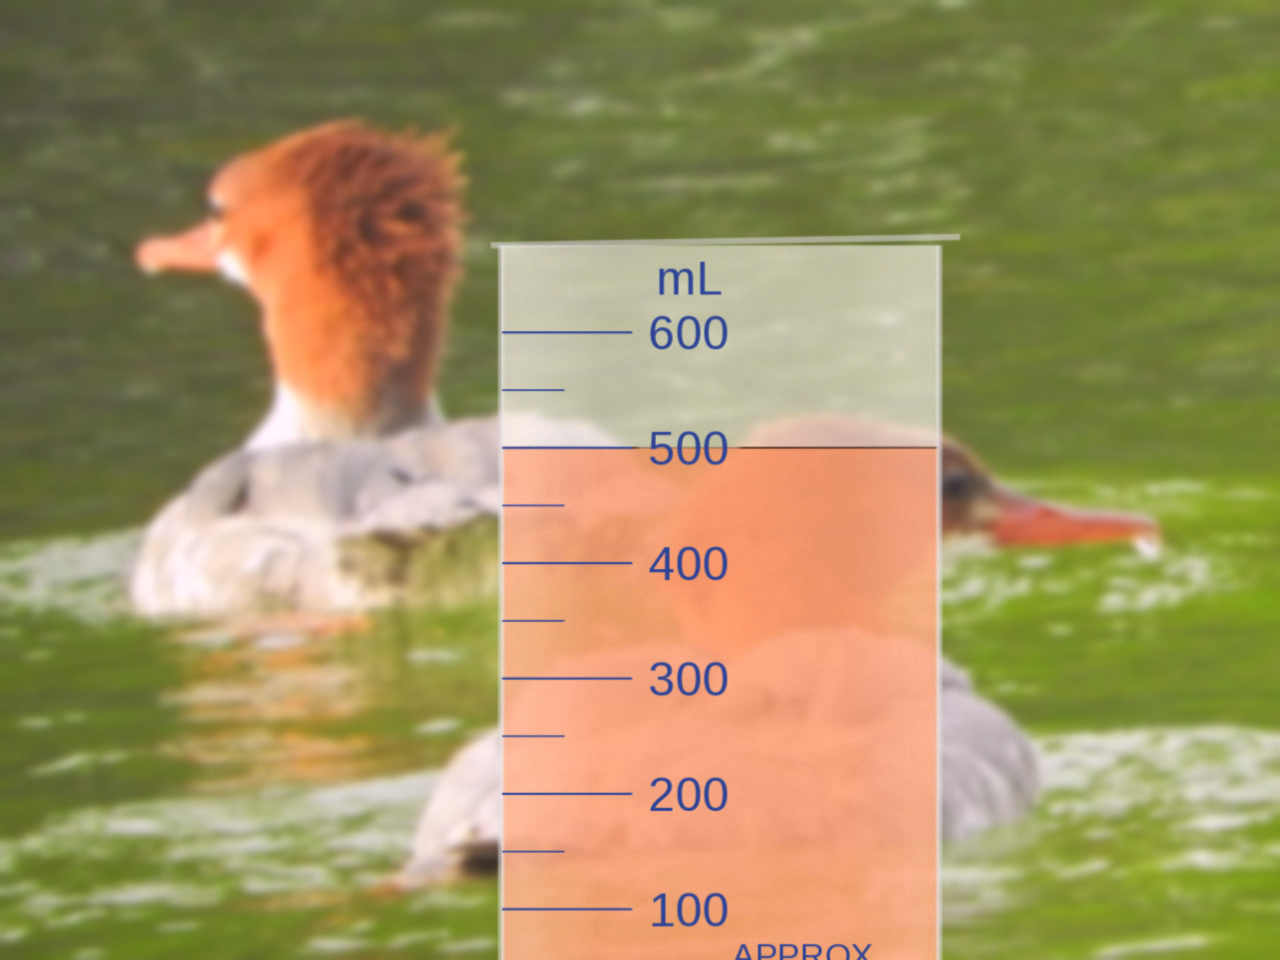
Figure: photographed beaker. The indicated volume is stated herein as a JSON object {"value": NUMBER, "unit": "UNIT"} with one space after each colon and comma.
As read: {"value": 500, "unit": "mL"}
